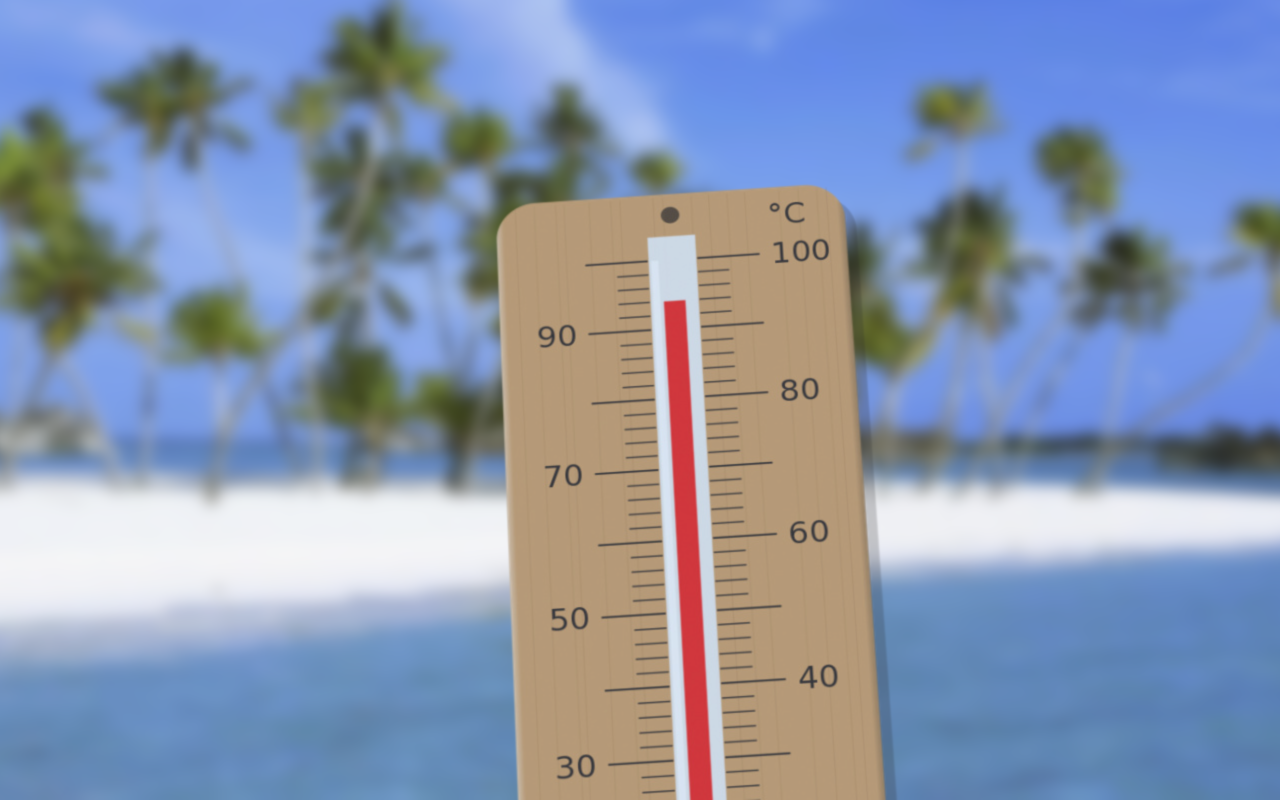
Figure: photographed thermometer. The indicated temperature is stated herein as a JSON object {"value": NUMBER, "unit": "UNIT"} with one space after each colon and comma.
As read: {"value": 94, "unit": "°C"}
